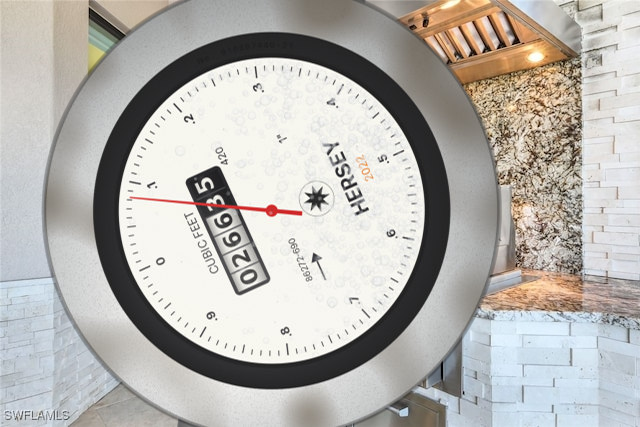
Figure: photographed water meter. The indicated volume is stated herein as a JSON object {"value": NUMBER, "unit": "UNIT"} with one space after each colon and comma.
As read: {"value": 26635.08, "unit": "ft³"}
